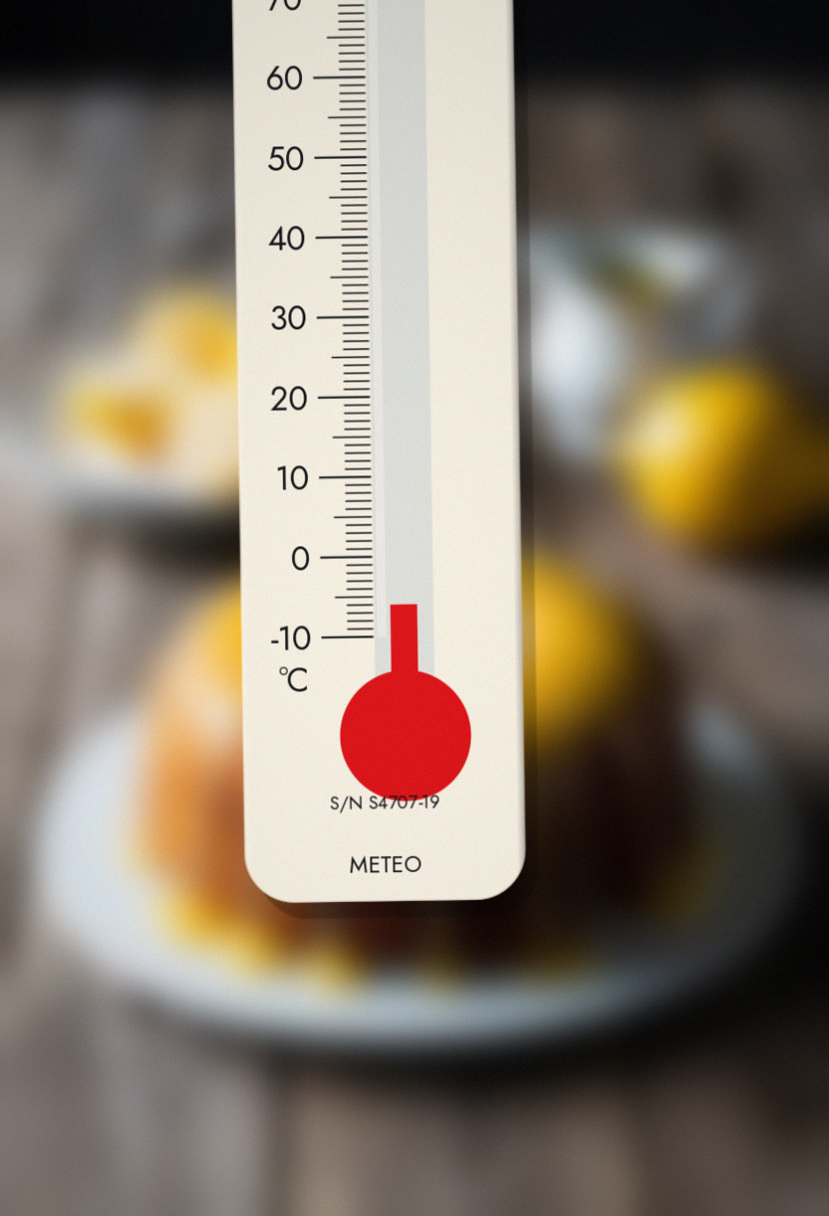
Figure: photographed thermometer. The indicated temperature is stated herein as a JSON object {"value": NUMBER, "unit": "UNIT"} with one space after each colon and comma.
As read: {"value": -6, "unit": "°C"}
